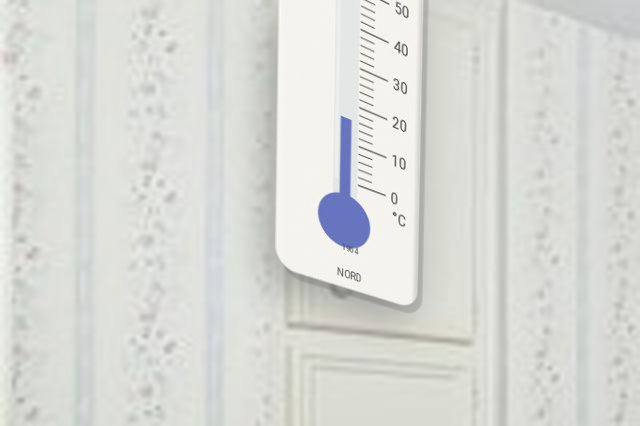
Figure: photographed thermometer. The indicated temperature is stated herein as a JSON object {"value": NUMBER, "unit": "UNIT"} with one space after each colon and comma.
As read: {"value": 16, "unit": "°C"}
